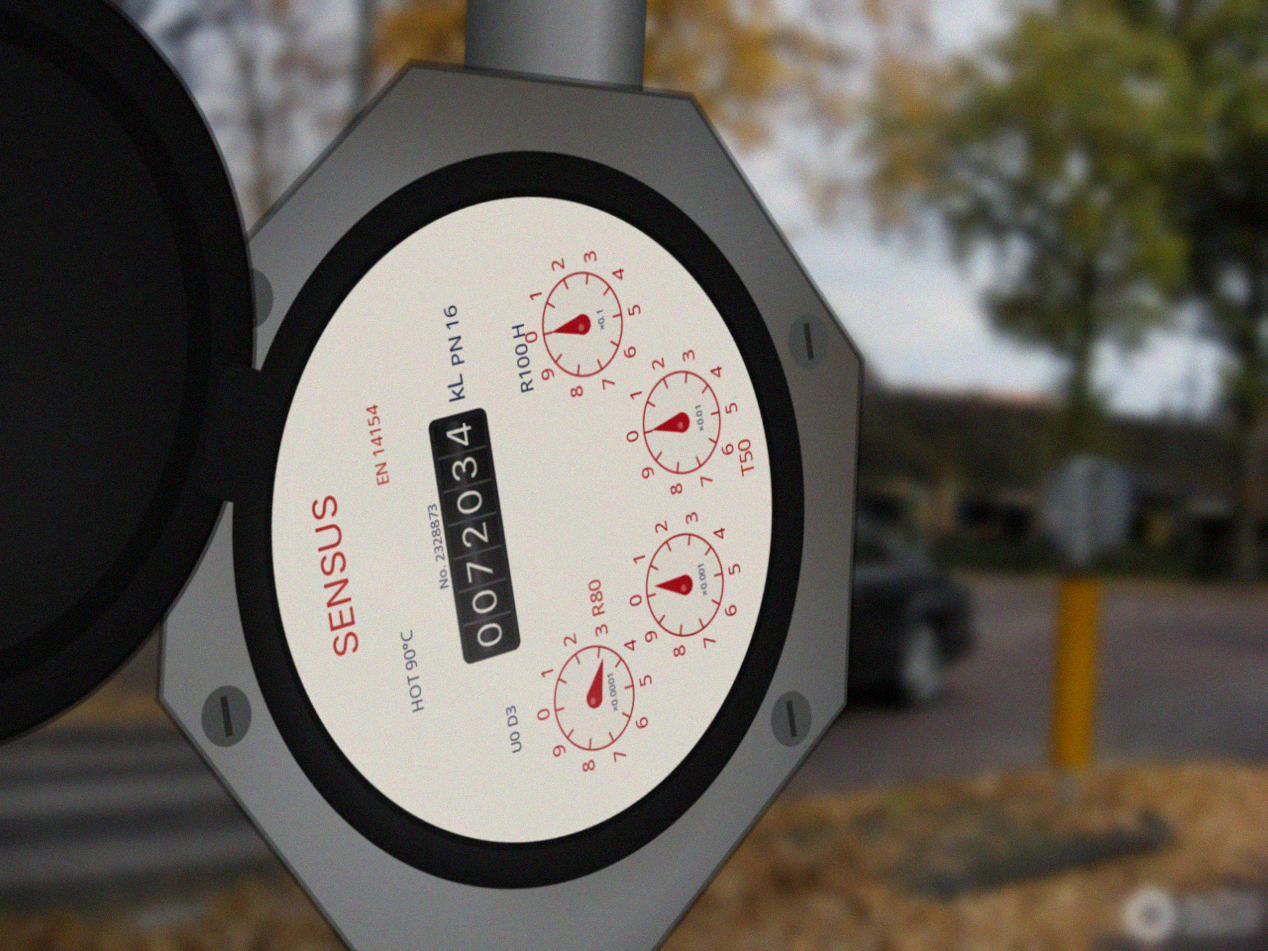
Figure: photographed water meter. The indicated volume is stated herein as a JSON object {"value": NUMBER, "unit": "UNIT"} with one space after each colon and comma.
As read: {"value": 72034.0003, "unit": "kL"}
